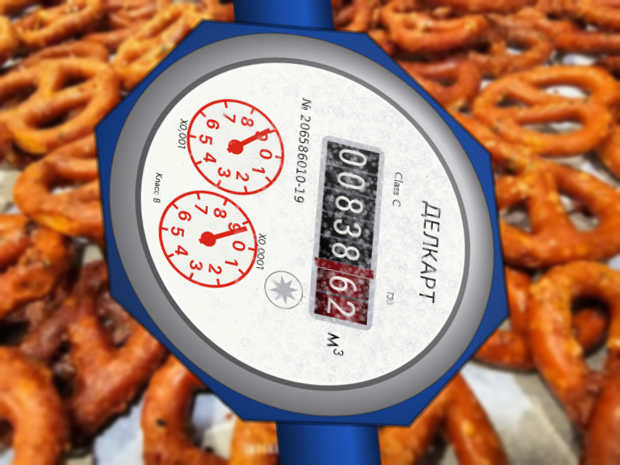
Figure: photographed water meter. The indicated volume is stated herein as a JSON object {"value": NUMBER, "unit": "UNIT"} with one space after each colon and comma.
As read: {"value": 838.6289, "unit": "m³"}
